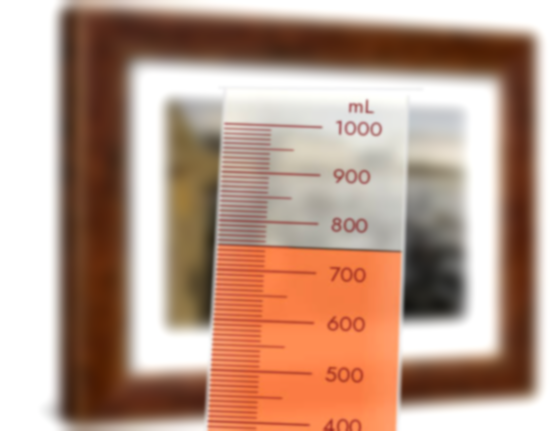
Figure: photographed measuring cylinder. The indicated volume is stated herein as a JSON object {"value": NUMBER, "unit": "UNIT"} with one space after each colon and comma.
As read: {"value": 750, "unit": "mL"}
